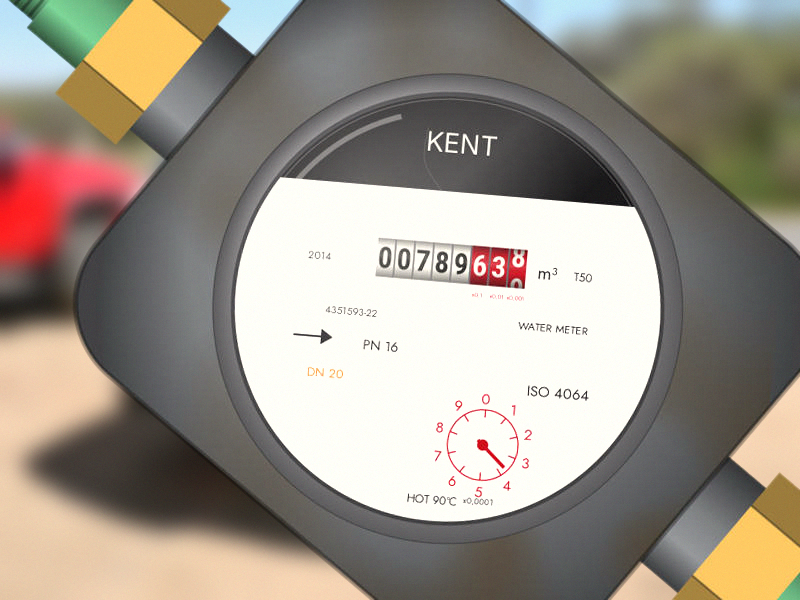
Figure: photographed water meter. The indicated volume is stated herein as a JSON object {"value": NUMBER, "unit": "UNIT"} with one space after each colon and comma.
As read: {"value": 789.6383, "unit": "m³"}
